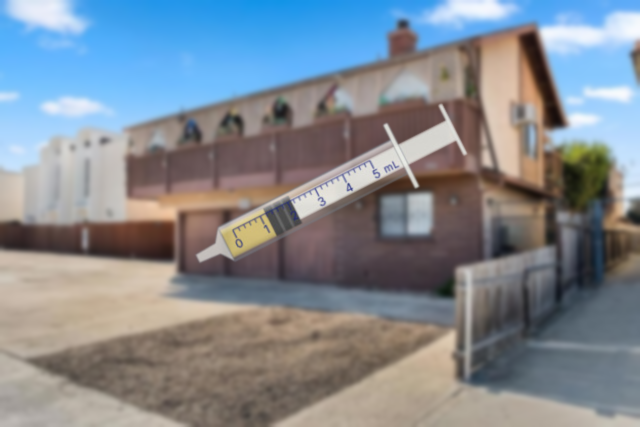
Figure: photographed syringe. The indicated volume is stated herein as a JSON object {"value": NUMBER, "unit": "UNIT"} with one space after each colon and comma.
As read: {"value": 1.2, "unit": "mL"}
